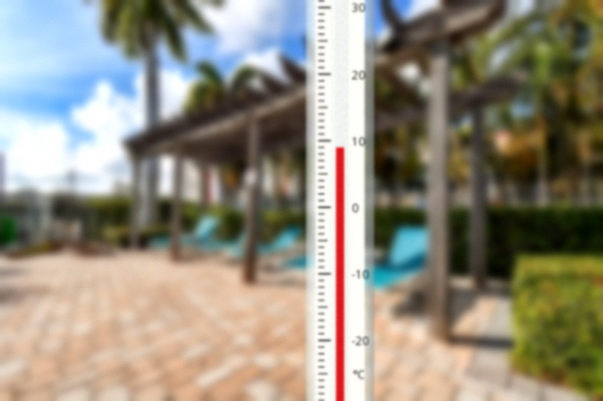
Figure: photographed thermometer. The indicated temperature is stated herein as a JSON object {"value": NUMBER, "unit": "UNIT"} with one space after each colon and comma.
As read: {"value": 9, "unit": "°C"}
